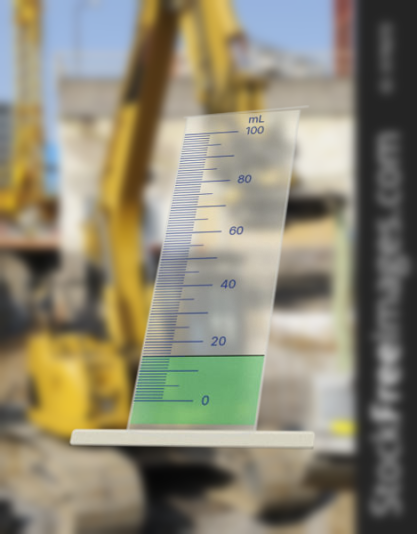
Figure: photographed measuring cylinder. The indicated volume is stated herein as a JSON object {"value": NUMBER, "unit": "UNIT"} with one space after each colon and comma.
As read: {"value": 15, "unit": "mL"}
